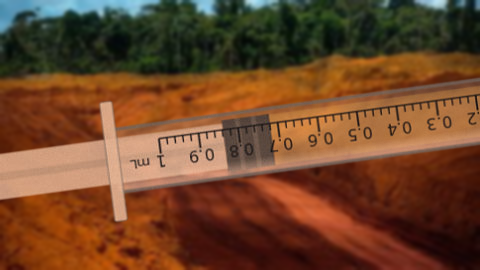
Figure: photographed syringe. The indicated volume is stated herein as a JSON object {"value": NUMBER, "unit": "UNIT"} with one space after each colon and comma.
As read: {"value": 0.72, "unit": "mL"}
